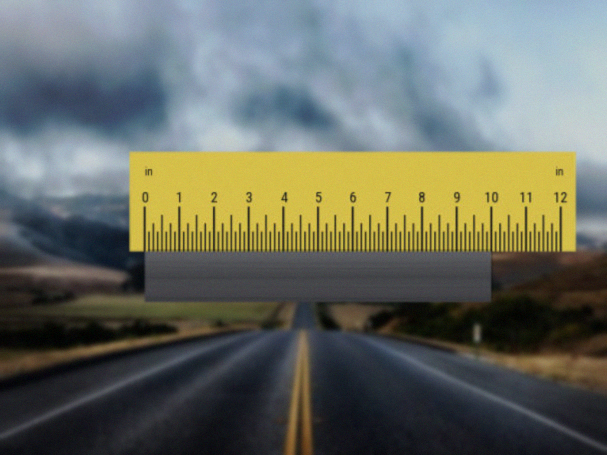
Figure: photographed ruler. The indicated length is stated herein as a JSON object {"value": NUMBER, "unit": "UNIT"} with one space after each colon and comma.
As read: {"value": 10, "unit": "in"}
